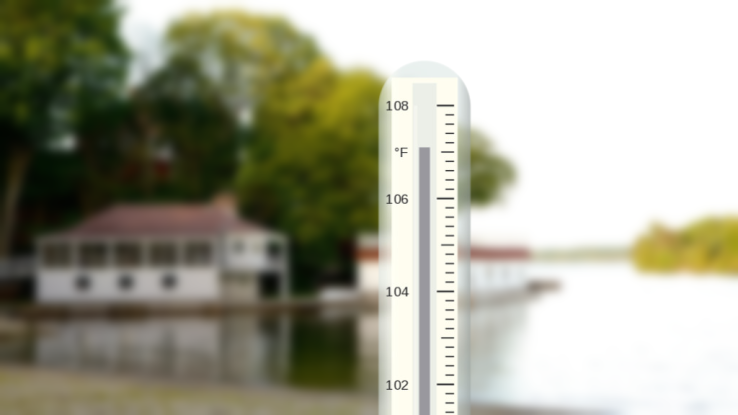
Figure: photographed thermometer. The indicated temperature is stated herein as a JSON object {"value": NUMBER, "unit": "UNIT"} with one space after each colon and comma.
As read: {"value": 107.1, "unit": "°F"}
